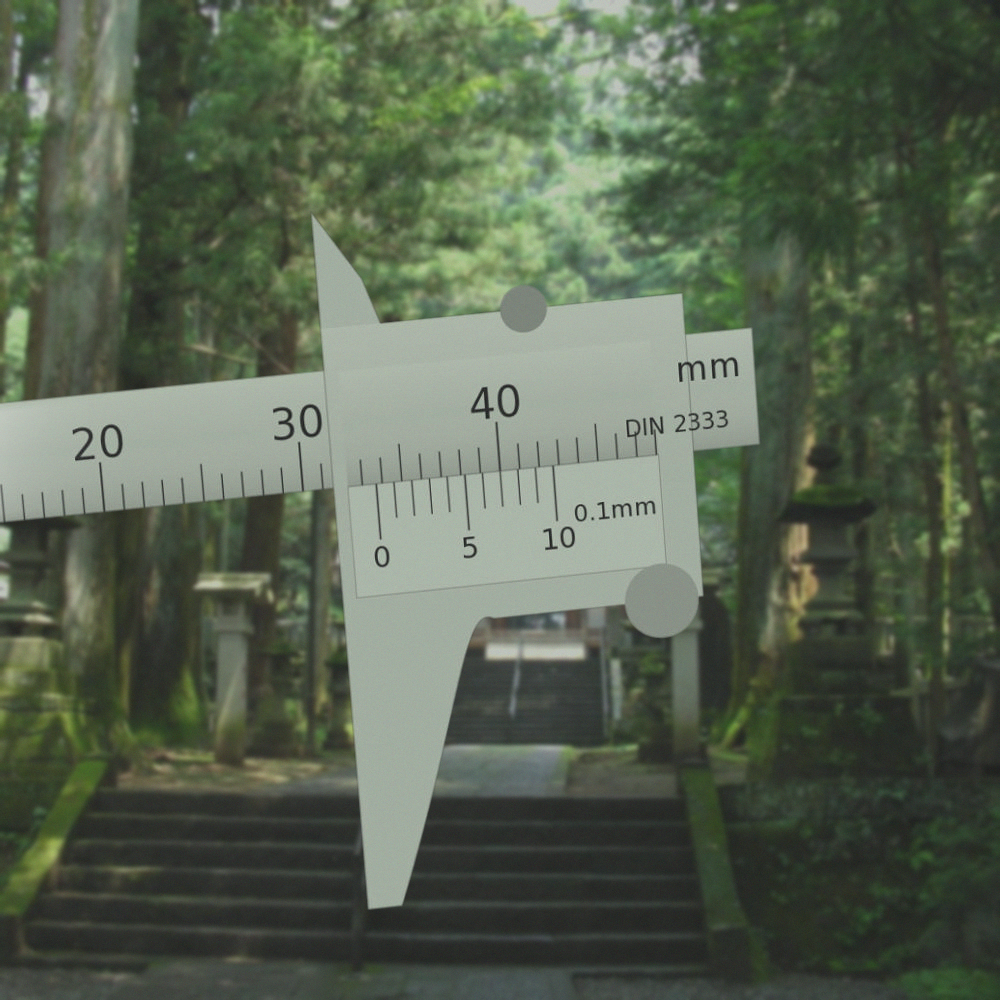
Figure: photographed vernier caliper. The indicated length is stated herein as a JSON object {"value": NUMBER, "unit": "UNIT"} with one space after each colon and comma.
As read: {"value": 33.7, "unit": "mm"}
